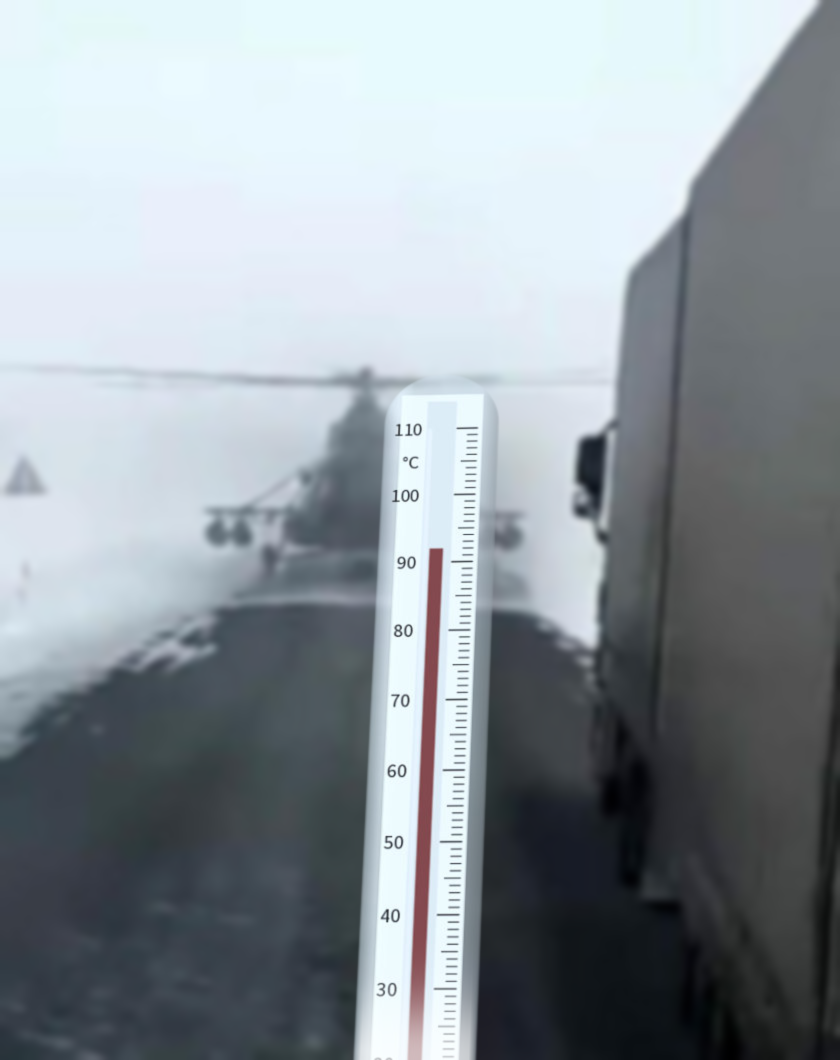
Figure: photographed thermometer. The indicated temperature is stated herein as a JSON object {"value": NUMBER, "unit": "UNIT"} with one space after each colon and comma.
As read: {"value": 92, "unit": "°C"}
